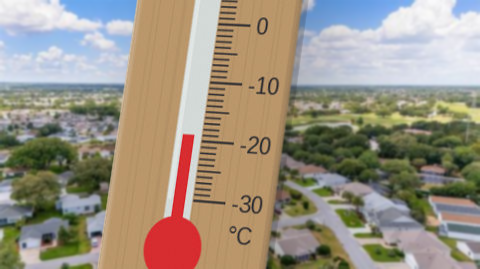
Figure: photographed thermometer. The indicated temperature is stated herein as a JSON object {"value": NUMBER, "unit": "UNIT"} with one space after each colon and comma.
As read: {"value": -19, "unit": "°C"}
